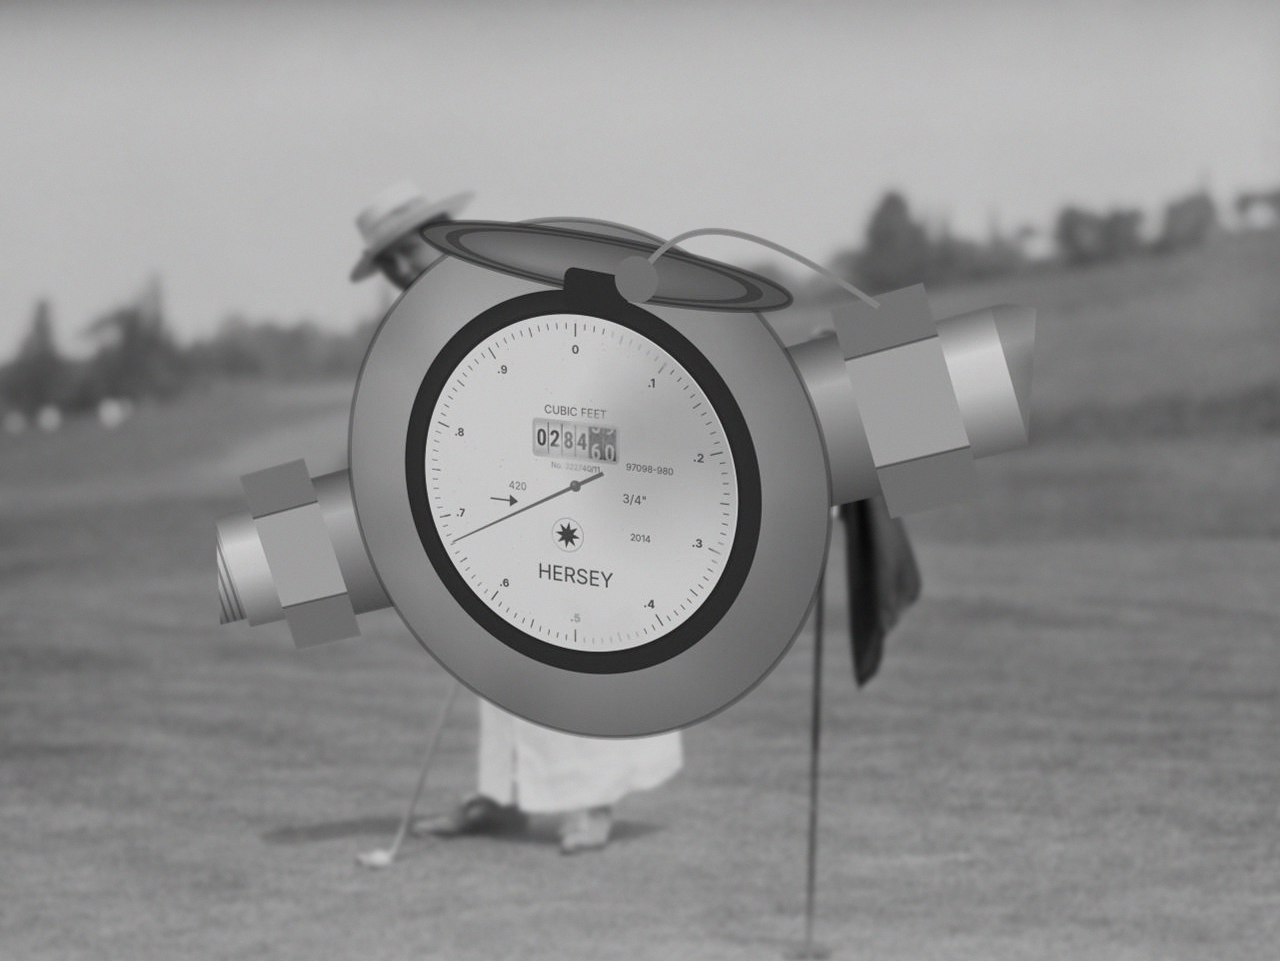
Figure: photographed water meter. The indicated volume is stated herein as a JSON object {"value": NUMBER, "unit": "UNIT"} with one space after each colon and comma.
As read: {"value": 28459.67, "unit": "ft³"}
